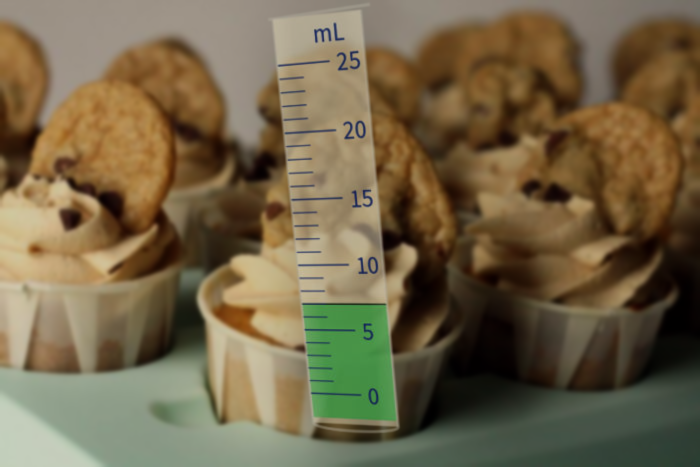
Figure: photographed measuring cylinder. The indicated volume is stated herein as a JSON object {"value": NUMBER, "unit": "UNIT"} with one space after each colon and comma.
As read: {"value": 7, "unit": "mL"}
